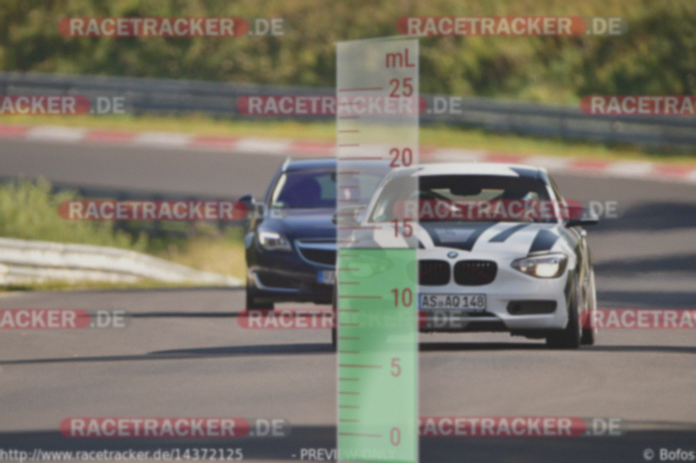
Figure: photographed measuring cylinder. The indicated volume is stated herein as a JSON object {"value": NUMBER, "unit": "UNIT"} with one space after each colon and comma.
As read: {"value": 13.5, "unit": "mL"}
